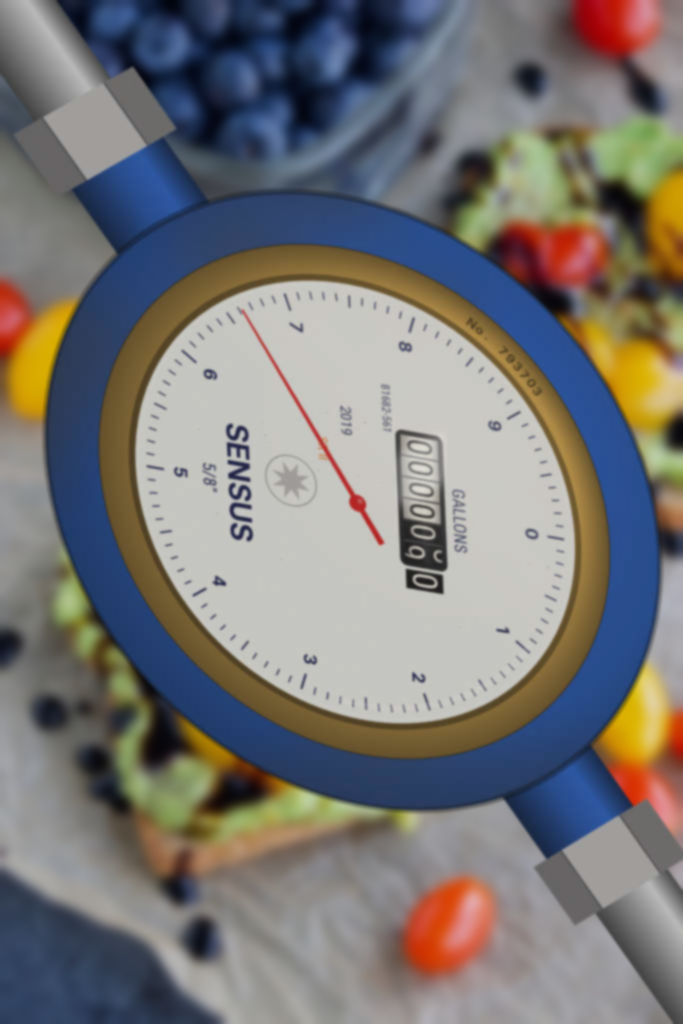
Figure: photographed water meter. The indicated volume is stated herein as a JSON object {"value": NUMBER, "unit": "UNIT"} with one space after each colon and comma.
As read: {"value": 86.6, "unit": "gal"}
